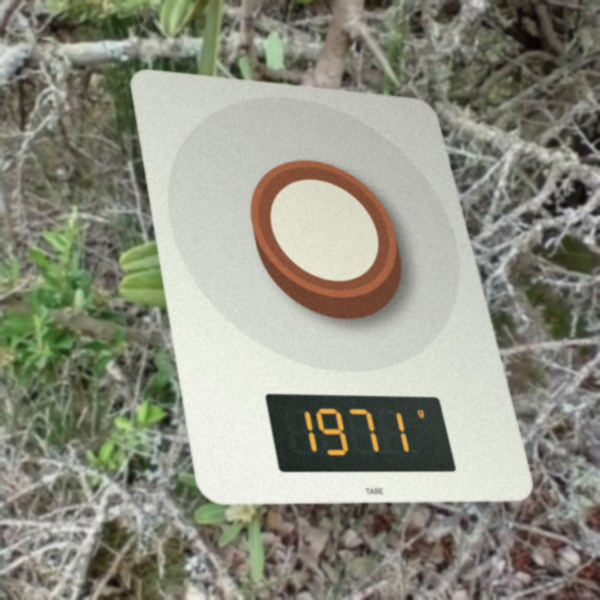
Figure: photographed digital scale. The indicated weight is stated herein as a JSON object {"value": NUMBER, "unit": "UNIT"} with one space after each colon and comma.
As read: {"value": 1971, "unit": "g"}
